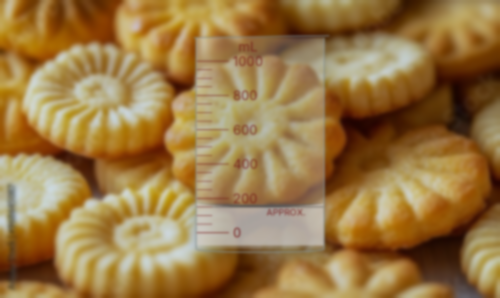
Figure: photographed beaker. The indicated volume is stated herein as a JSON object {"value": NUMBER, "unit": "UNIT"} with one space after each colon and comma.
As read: {"value": 150, "unit": "mL"}
